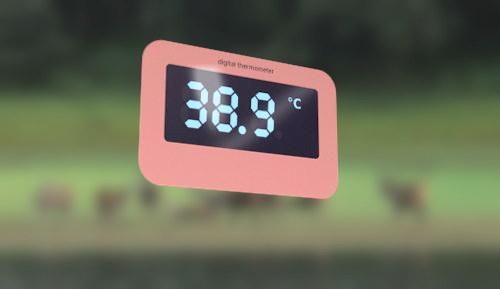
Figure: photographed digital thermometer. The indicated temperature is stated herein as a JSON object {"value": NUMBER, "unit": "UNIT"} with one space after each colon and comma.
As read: {"value": 38.9, "unit": "°C"}
